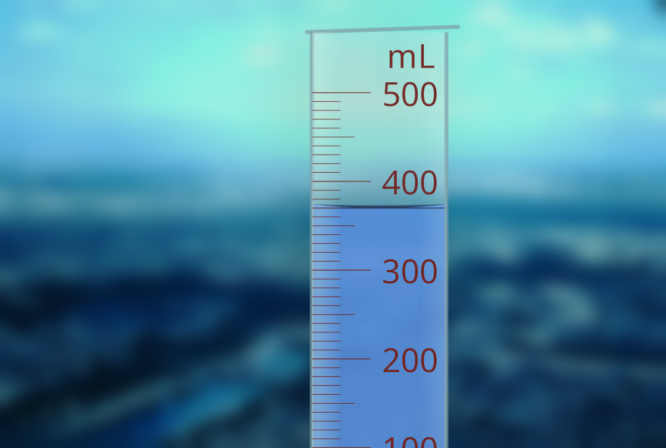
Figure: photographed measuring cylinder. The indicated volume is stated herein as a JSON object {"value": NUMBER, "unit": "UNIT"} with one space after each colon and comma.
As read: {"value": 370, "unit": "mL"}
